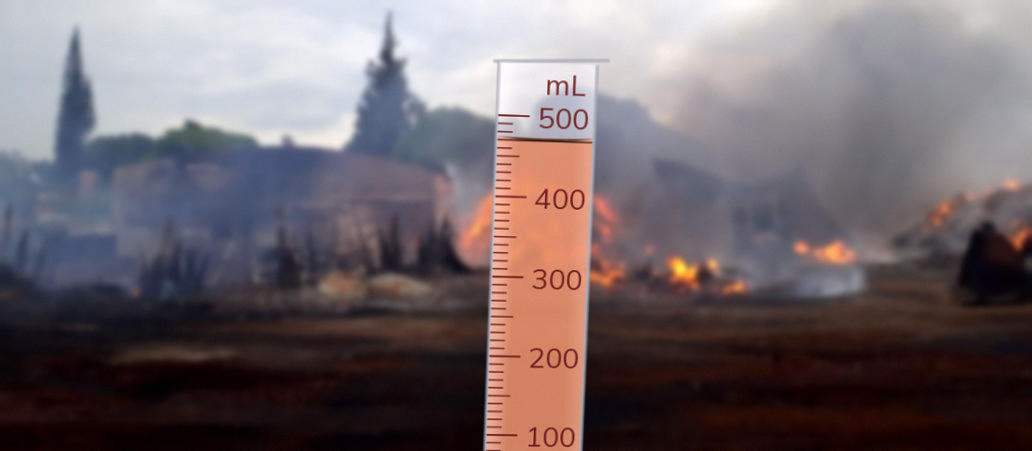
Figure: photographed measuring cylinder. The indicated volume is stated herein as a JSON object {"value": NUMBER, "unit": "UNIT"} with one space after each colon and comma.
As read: {"value": 470, "unit": "mL"}
